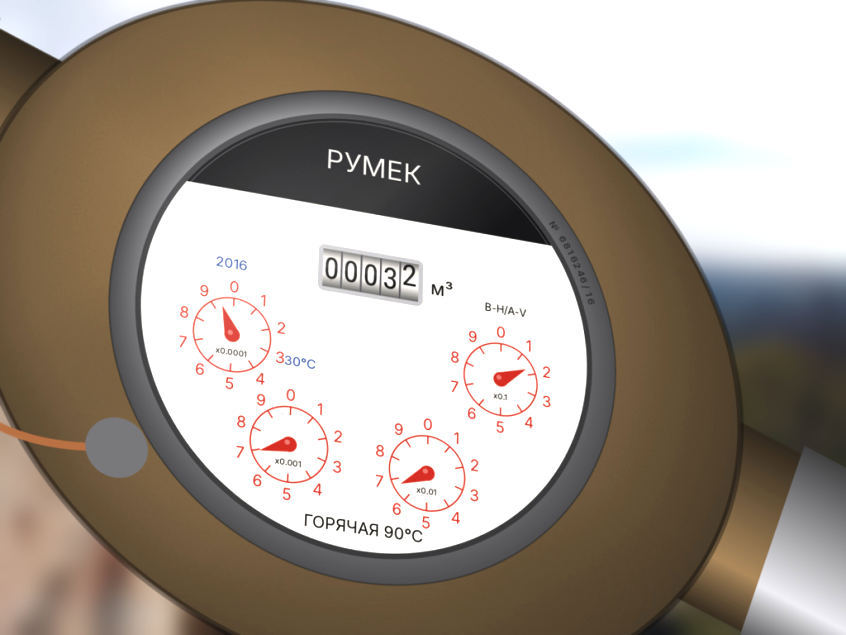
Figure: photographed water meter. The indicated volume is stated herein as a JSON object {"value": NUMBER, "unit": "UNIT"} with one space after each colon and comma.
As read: {"value": 32.1669, "unit": "m³"}
